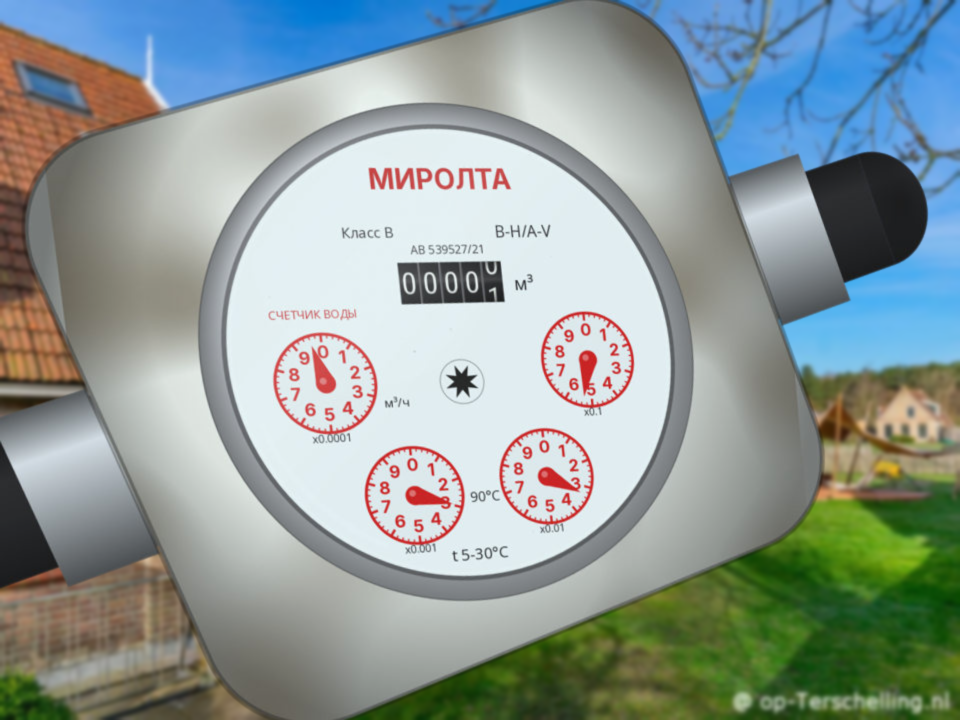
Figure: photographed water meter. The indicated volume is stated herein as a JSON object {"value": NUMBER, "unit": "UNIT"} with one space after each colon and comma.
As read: {"value": 0.5329, "unit": "m³"}
